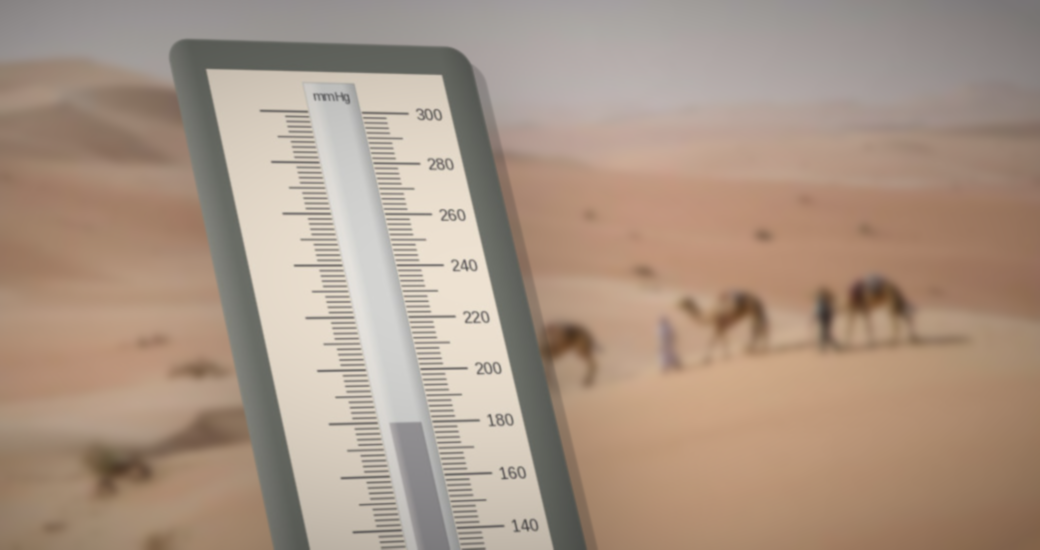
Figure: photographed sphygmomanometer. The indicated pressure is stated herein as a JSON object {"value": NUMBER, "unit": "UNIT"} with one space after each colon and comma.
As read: {"value": 180, "unit": "mmHg"}
